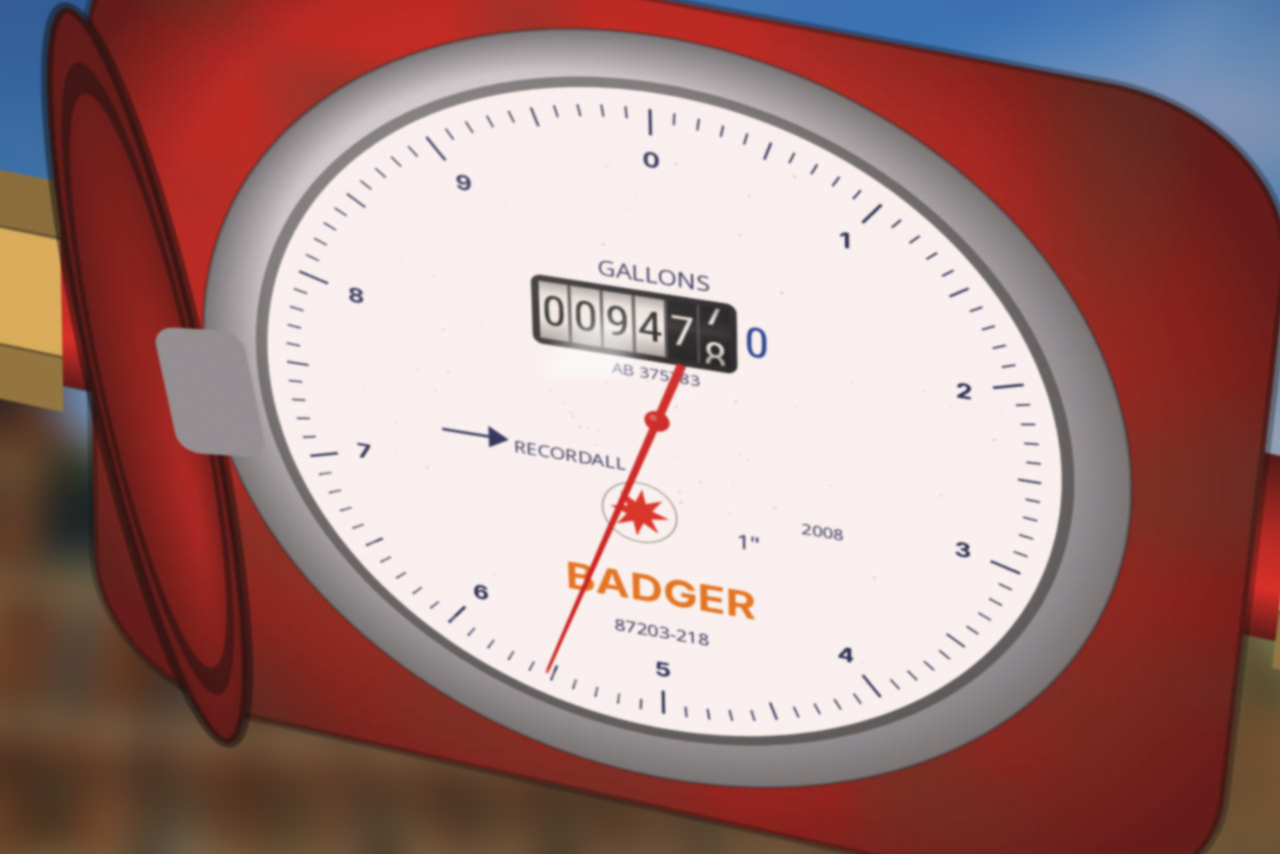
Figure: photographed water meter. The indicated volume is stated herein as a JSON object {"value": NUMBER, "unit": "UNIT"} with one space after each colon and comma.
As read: {"value": 94775.5, "unit": "gal"}
